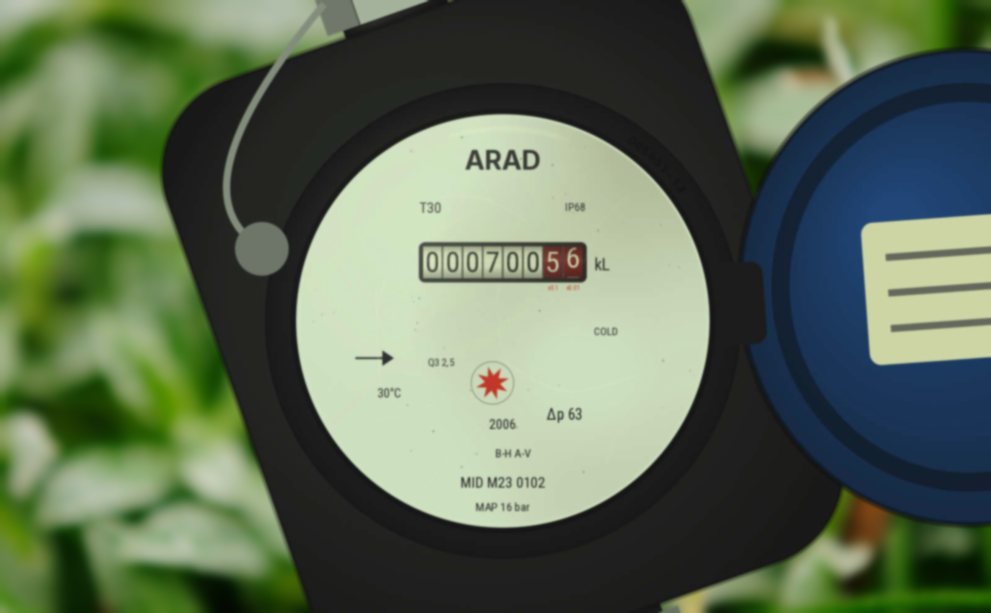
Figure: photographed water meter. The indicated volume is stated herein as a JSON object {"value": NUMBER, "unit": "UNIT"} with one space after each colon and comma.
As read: {"value": 700.56, "unit": "kL"}
